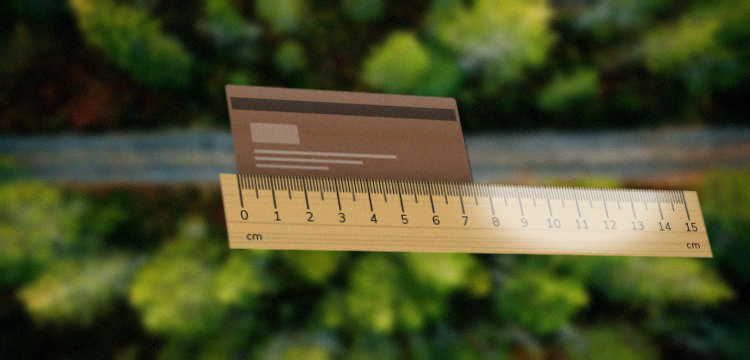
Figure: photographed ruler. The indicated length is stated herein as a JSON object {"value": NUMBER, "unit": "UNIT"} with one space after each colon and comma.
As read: {"value": 7.5, "unit": "cm"}
